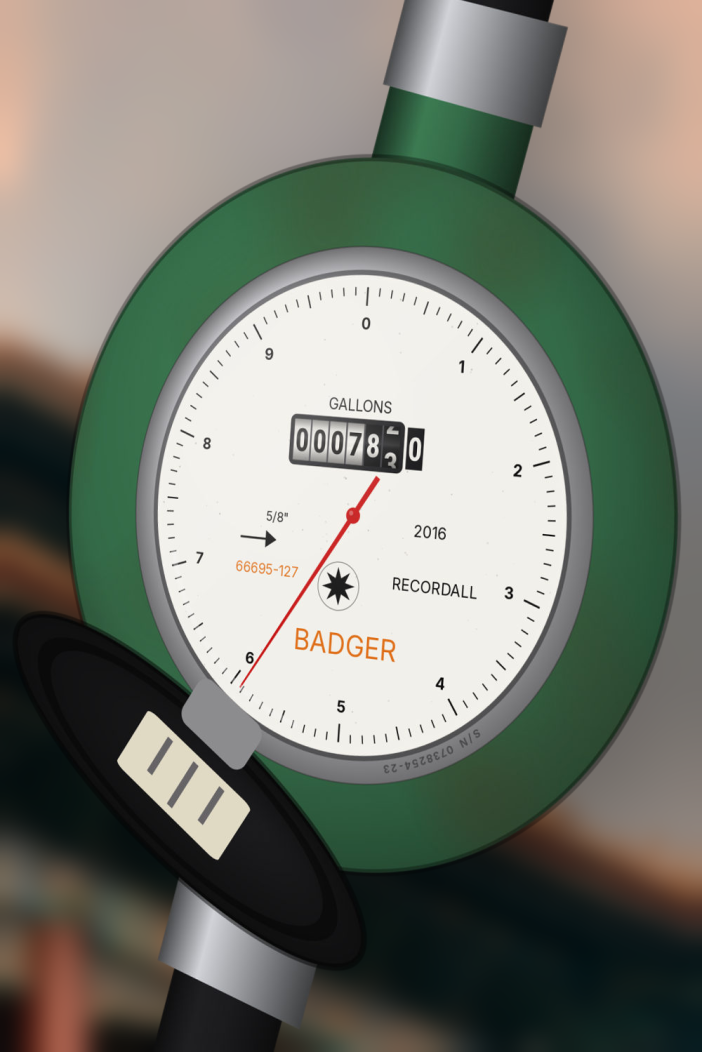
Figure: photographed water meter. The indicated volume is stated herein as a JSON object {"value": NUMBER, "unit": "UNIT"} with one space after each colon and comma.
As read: {"value": 7825.9, "unit": "gal"}
